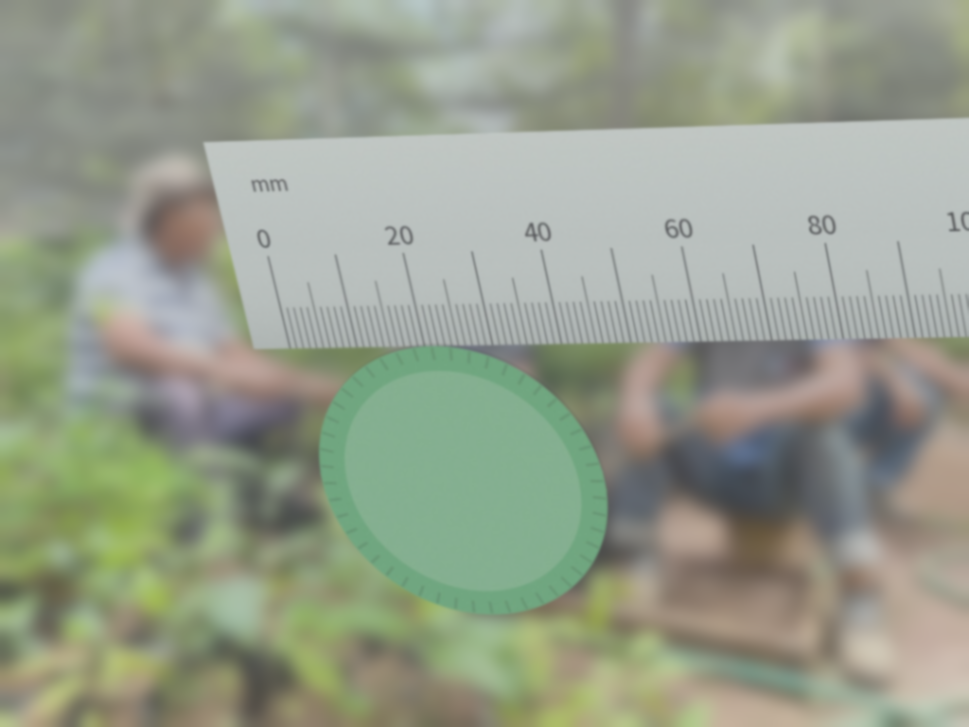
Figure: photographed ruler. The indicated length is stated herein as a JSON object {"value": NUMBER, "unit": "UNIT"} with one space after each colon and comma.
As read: {"value": 42, "unit": "mm"}
